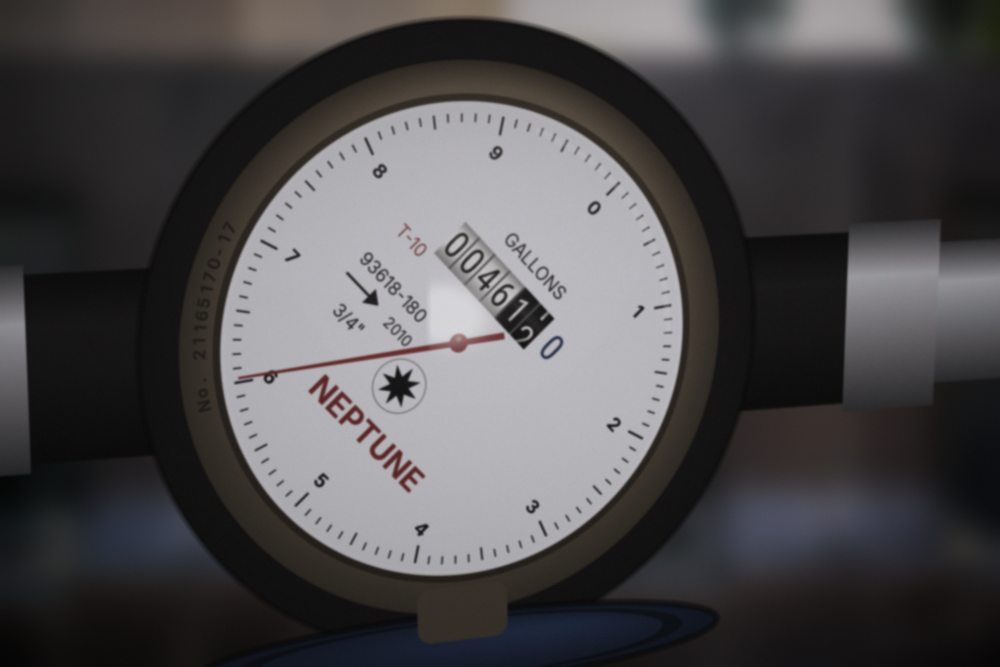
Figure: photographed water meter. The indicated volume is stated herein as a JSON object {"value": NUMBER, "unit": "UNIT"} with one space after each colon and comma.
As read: {"value": 46116.0, "unit": "gal"}
